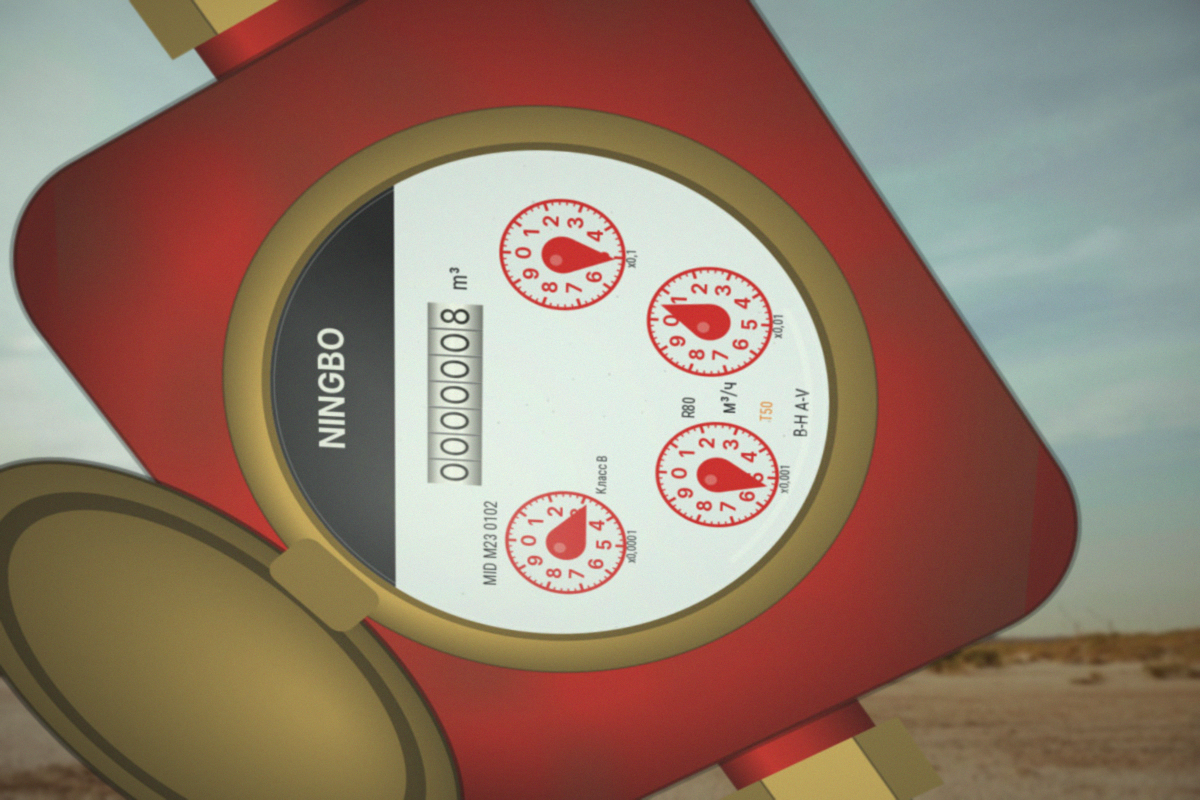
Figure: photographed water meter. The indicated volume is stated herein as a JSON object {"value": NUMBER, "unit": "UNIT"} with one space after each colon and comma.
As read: {"value": 8.5053, "unit": "m³"}
